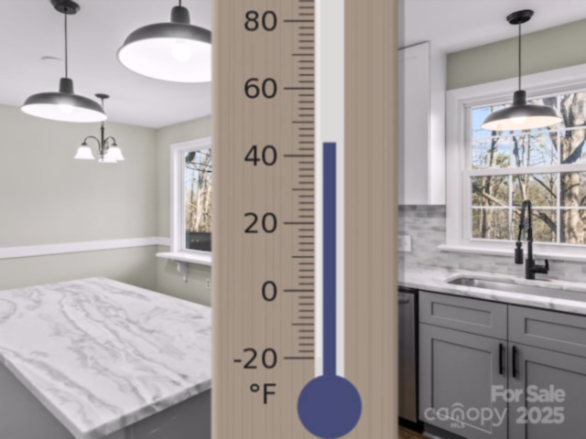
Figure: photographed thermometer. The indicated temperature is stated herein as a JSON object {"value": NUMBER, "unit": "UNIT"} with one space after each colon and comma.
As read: {"value": 44, "unit": "°F"}
